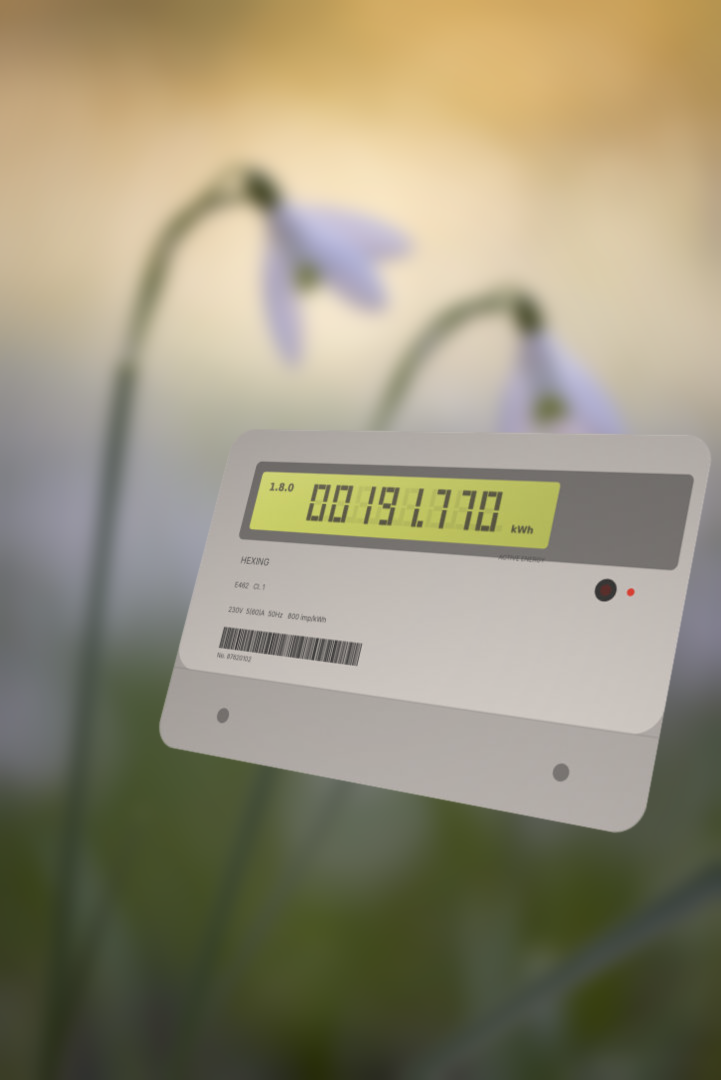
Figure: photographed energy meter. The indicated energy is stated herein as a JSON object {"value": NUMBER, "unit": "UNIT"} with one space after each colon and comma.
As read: {"value": 191.770, "unit": "kWh"}
